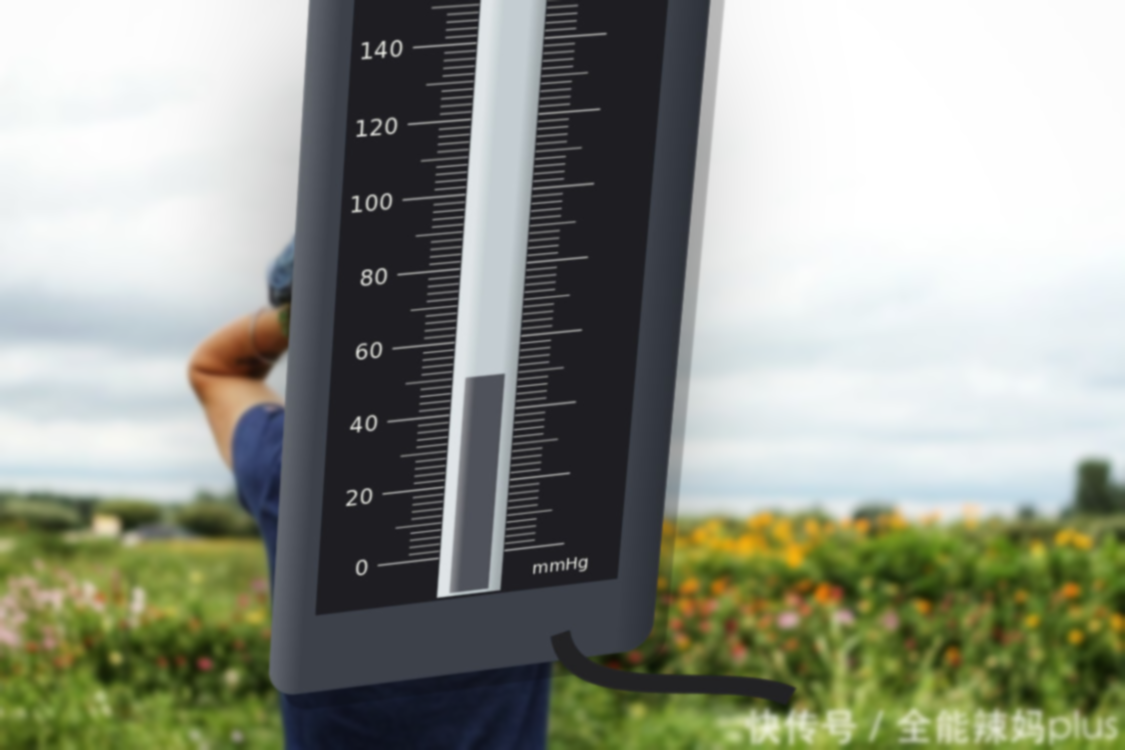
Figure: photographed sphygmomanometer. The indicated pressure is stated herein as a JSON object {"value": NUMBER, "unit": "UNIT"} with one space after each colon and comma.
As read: {"value": 50, "unit": "mmHg"}
